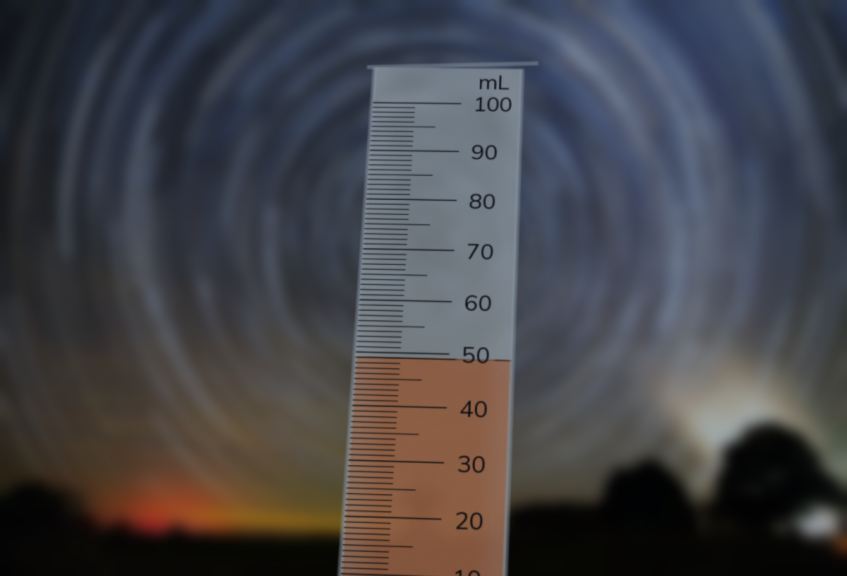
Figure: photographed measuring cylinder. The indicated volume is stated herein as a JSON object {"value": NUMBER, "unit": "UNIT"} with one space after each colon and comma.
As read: {"value": 49, "unit": "mL"}
